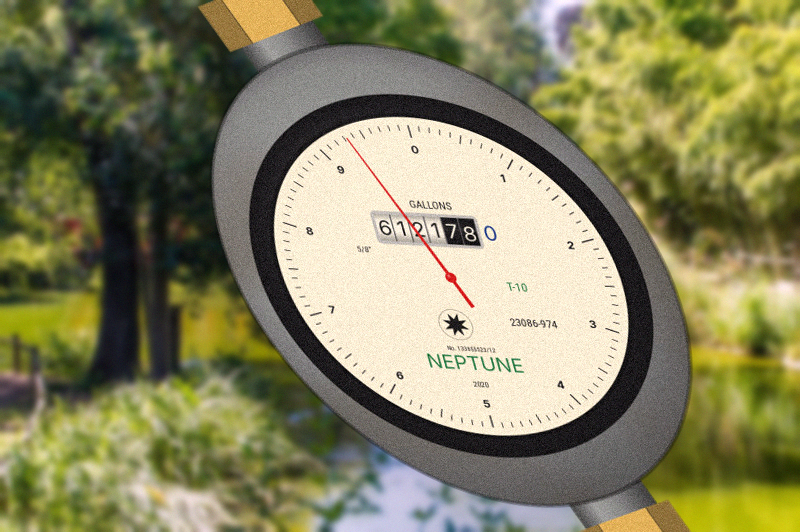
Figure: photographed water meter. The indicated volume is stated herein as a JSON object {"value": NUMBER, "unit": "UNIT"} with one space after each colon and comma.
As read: {"value": 6121779.3, "unit": "gal"}
